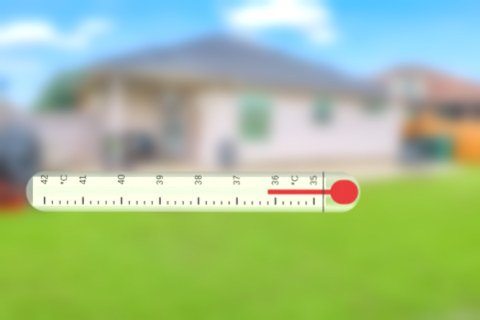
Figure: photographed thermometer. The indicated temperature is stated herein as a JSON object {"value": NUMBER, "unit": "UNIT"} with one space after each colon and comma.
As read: {"value": 36.2, "unit": "°C"}
